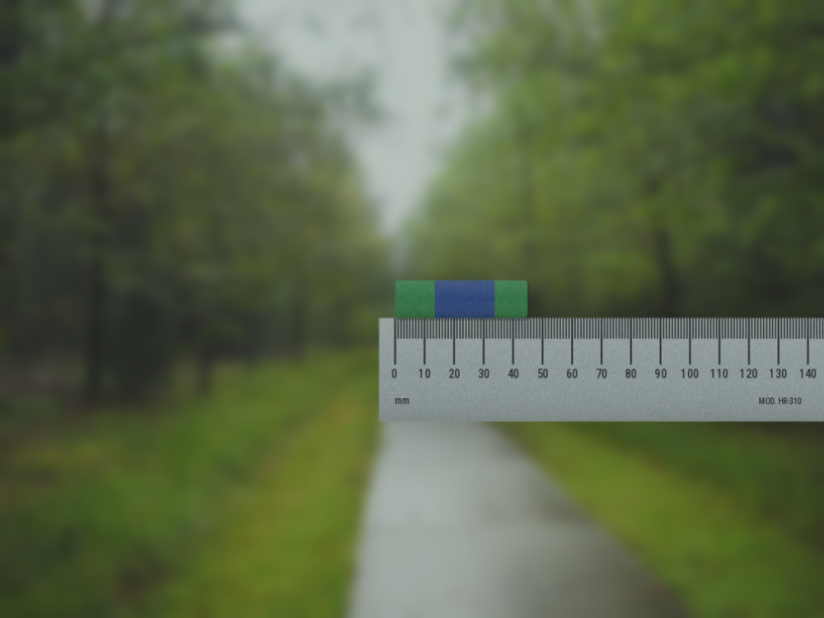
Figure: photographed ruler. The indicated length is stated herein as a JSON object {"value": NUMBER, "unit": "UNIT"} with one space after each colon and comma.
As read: {"value": 45, "unit": "mm"}
